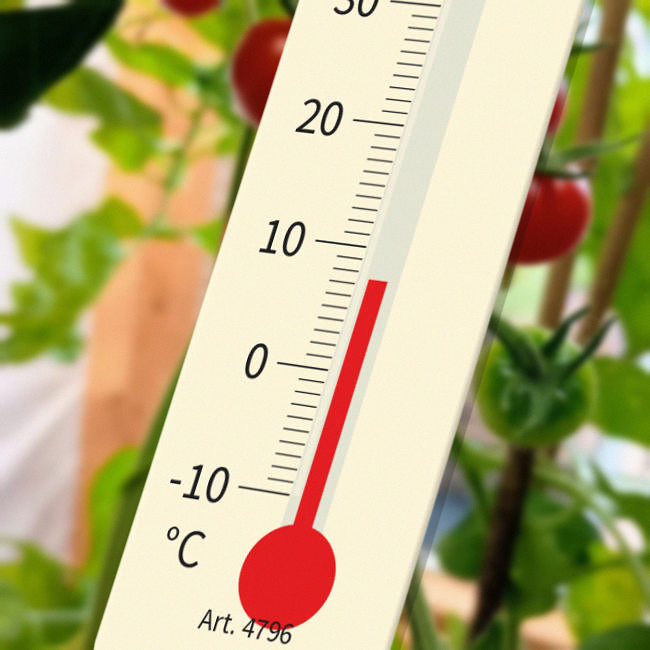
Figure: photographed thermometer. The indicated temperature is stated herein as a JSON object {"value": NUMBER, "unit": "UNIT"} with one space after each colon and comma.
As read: {"value": 7.5, "unit": "°C"}
